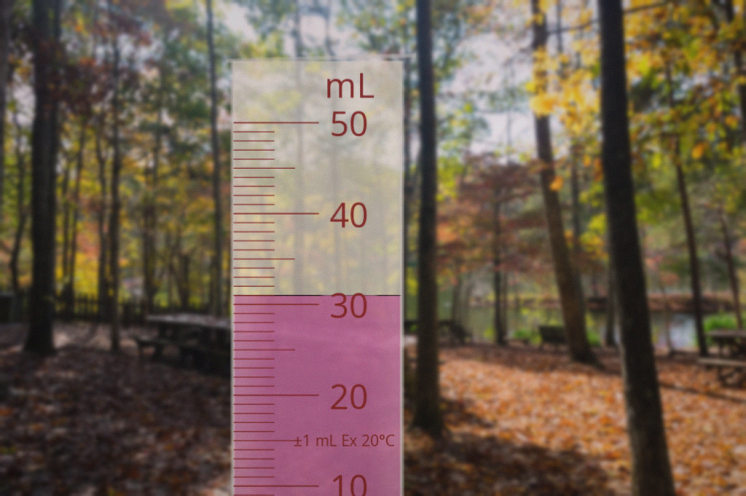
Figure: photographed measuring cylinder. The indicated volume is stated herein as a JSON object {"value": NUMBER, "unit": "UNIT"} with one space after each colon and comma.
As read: {"value": 31, "unit": "mL"}
